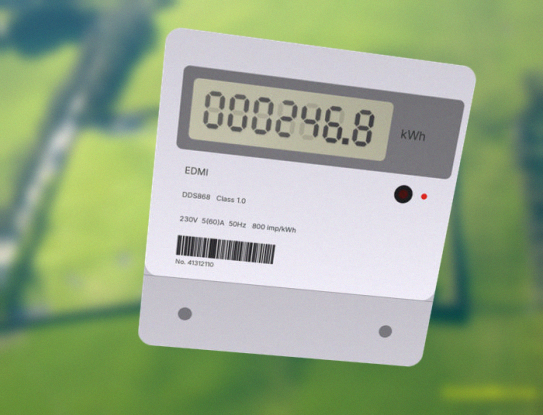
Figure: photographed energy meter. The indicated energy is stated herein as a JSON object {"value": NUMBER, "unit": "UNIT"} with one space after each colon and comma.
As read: {"value": 246.8, "unit": "kWh"}
